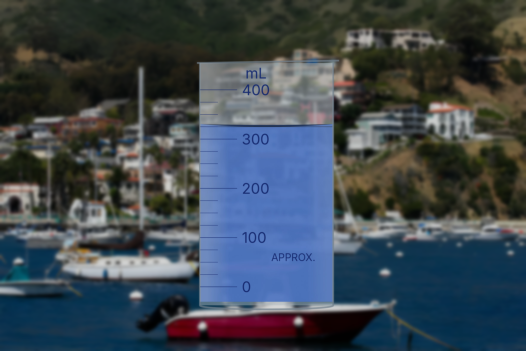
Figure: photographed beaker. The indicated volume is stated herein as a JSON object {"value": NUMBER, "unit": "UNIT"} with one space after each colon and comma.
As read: {"value": 325, "unit": "mL"}
